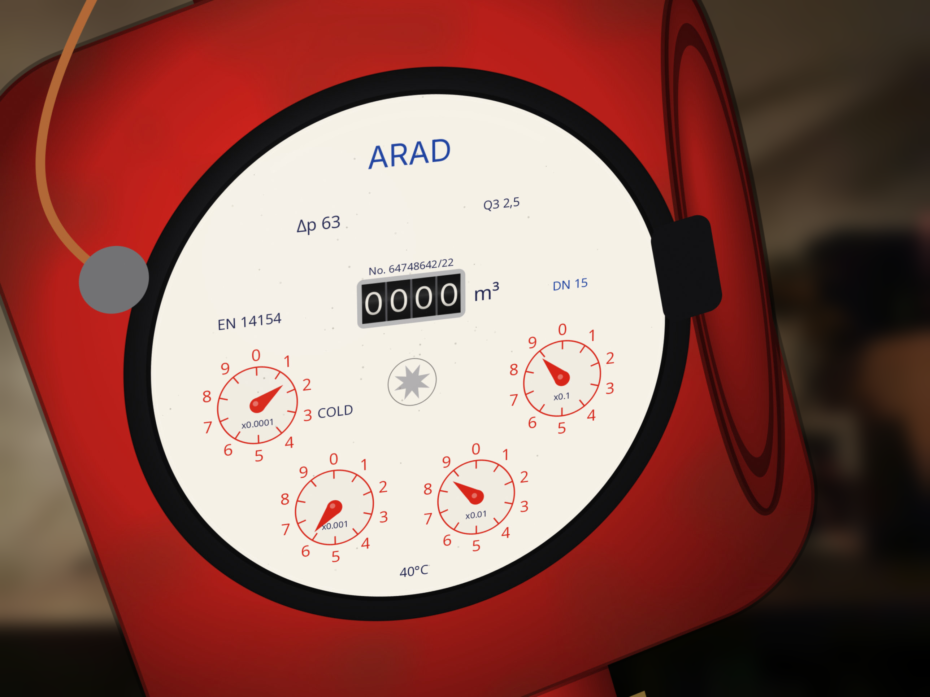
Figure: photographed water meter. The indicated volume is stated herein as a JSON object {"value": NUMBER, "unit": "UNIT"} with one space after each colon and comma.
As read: {"value": 0.8861, "unit": "m³"}
